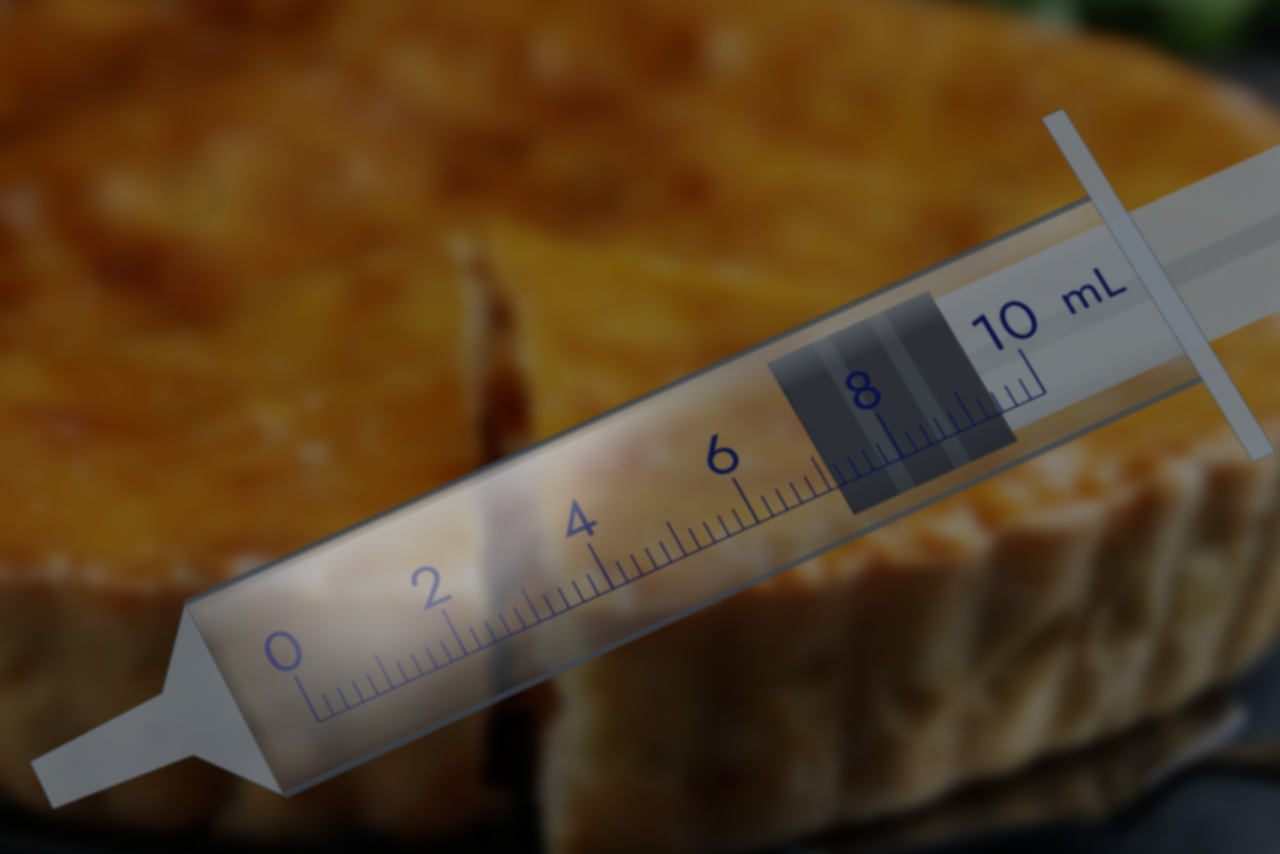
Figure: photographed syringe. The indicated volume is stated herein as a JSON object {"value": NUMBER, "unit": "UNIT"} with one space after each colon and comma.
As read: {"value": 7.1, "unit": "mL"}
